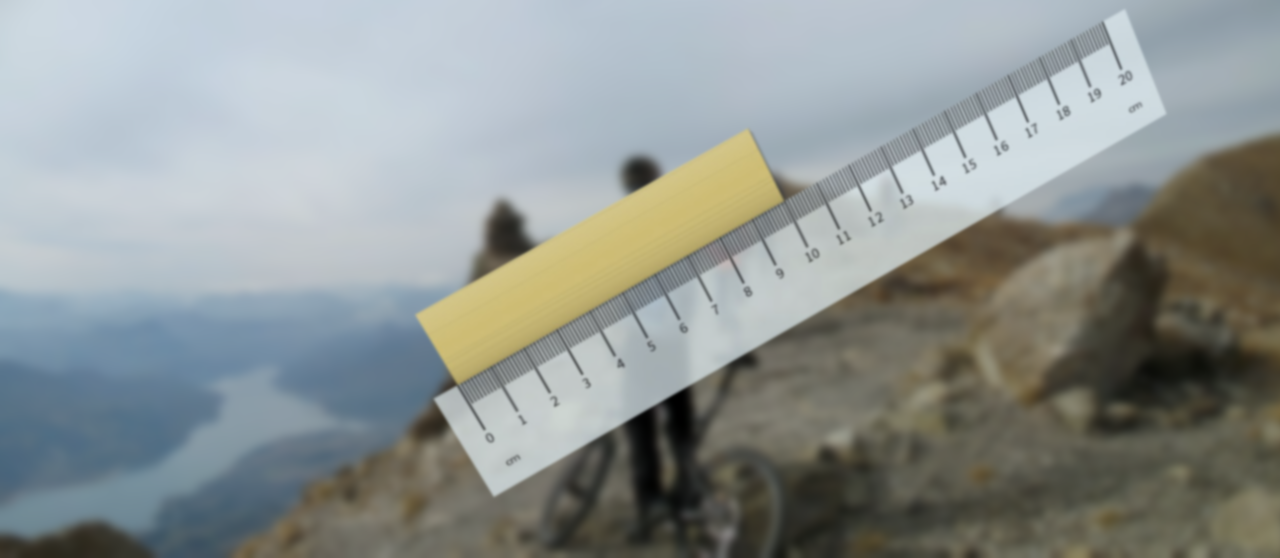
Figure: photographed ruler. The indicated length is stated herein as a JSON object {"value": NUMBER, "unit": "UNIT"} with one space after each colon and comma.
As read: {"value": 10, "unit": "cm"}
